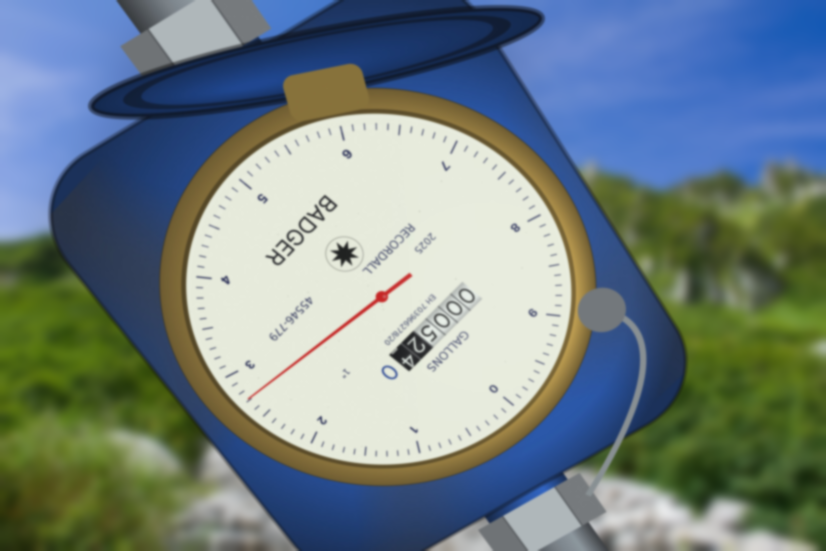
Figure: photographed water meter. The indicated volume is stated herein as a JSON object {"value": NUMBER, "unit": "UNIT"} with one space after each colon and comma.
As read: {"value": 5242.7, "unit": "gal"}
